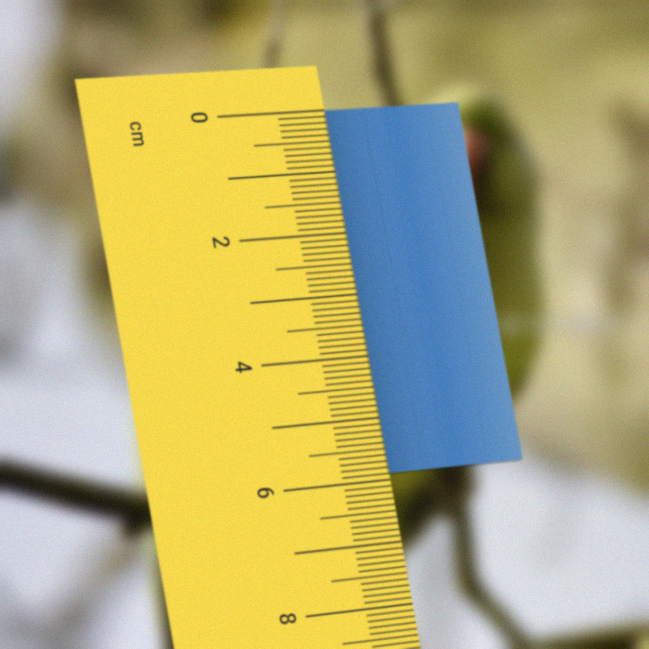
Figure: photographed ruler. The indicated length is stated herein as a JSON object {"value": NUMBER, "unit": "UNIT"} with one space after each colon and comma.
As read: {"value": 5.9, "unit": "cm"}
